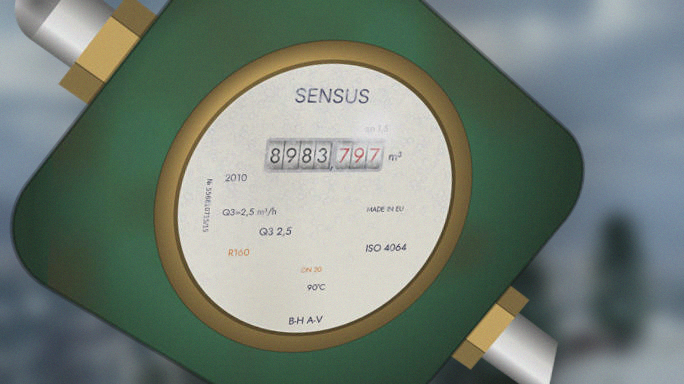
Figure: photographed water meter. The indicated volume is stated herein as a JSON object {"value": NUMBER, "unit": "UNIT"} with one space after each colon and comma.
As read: {"value": 8983.797, "unit": "m³"}
